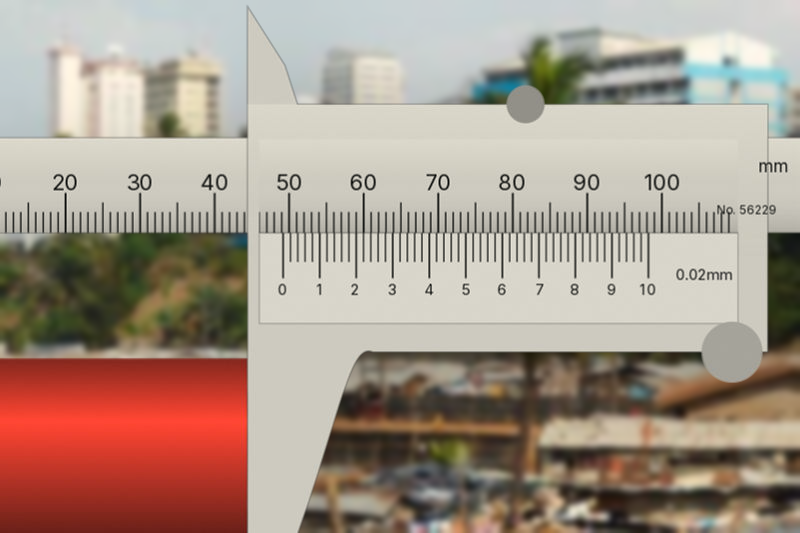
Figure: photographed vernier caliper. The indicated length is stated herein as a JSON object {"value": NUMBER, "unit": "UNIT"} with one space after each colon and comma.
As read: {"value": 49.2, "unit": "mm"}
